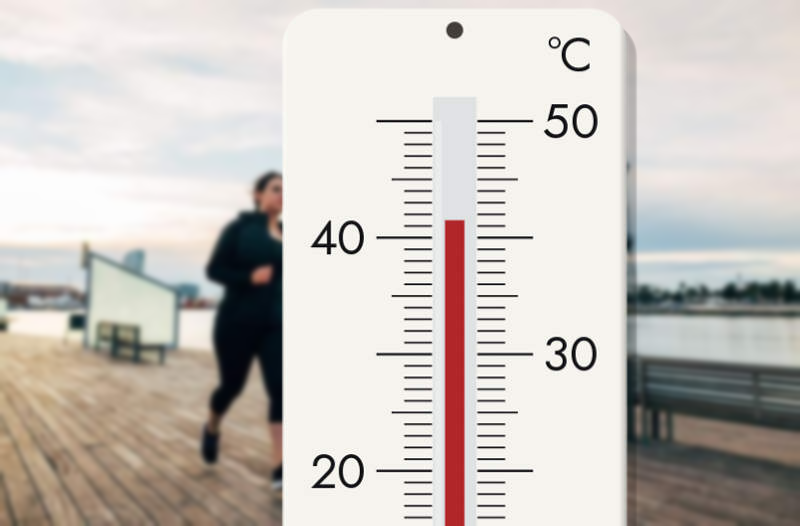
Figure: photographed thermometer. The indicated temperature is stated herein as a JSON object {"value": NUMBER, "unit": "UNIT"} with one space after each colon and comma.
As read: {"value": 41.5, "unit": "°C"}
